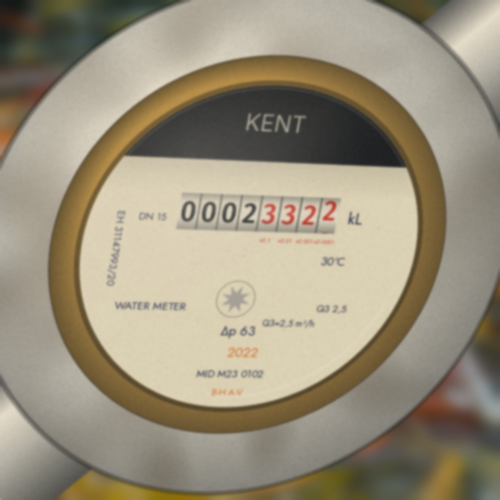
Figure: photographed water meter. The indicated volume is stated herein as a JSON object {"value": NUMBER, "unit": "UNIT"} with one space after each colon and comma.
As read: {"value": 2.3322, "unit": "kL"}
